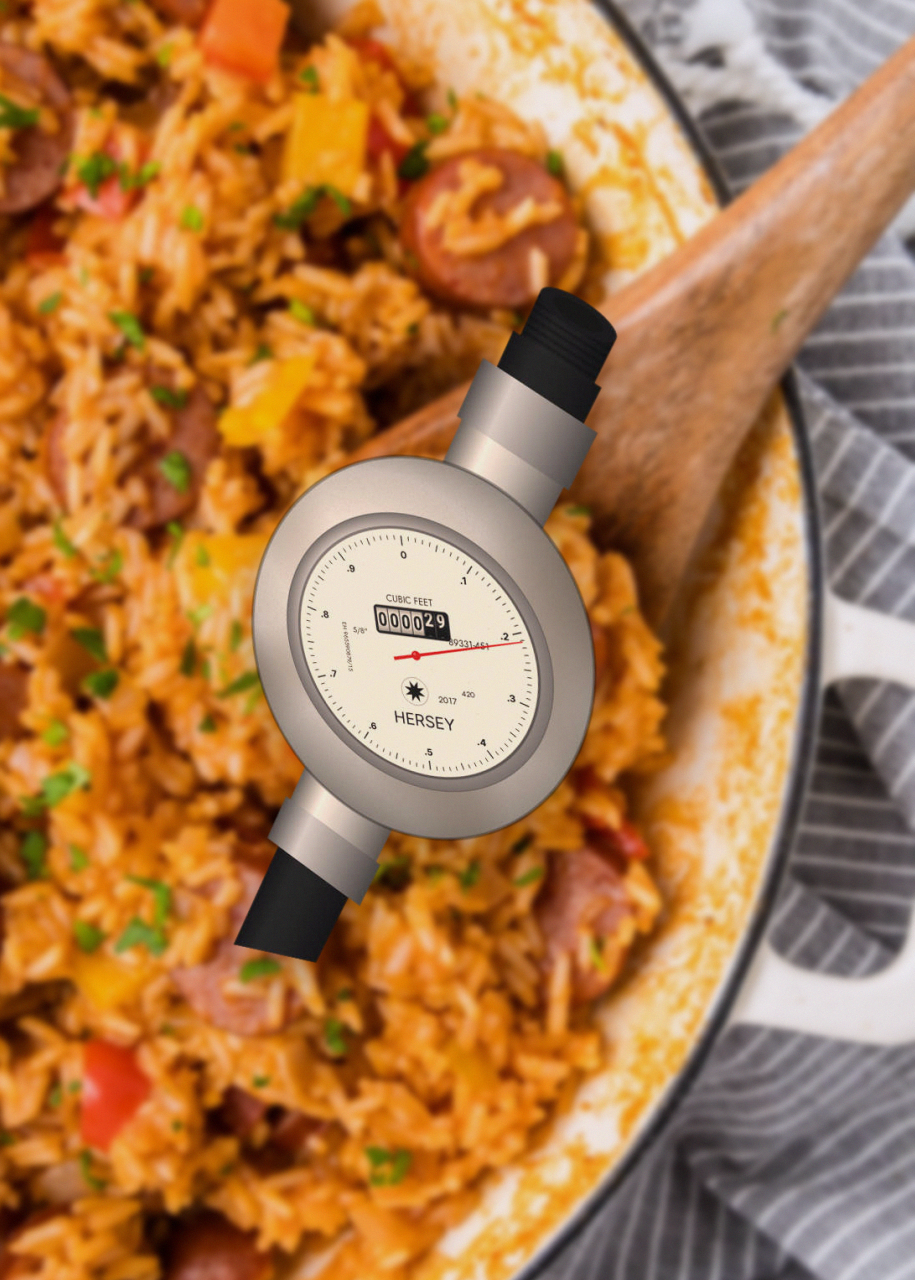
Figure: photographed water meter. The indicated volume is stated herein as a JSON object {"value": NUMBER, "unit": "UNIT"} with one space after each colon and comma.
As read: {"value": 29.21, "unit": "ft³"}
